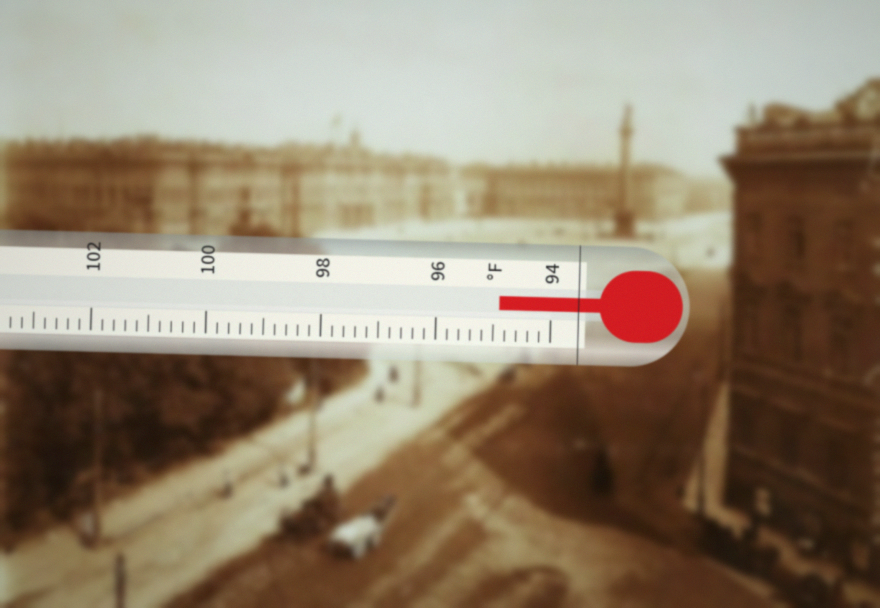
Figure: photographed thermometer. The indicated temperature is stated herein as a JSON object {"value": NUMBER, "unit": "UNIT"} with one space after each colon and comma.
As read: {"value": 94.9, "unit": "°F"}
